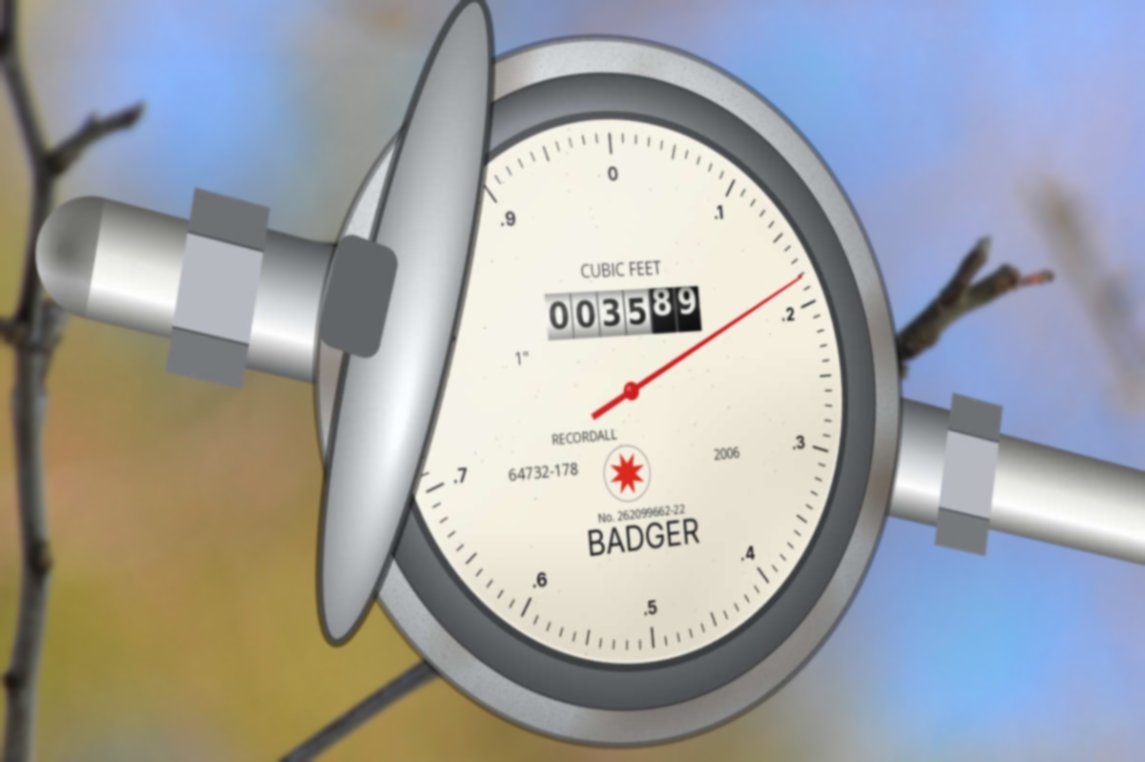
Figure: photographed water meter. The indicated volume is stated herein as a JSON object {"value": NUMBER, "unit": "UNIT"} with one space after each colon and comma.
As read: {"value": 3589.18, "unit": "ft³"}
